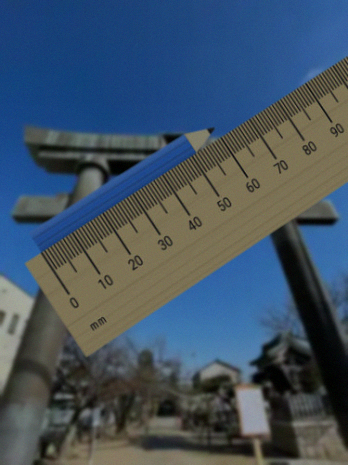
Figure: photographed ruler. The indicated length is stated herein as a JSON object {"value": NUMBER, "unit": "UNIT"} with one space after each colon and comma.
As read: {"value": 60, "unit": "mm"}
